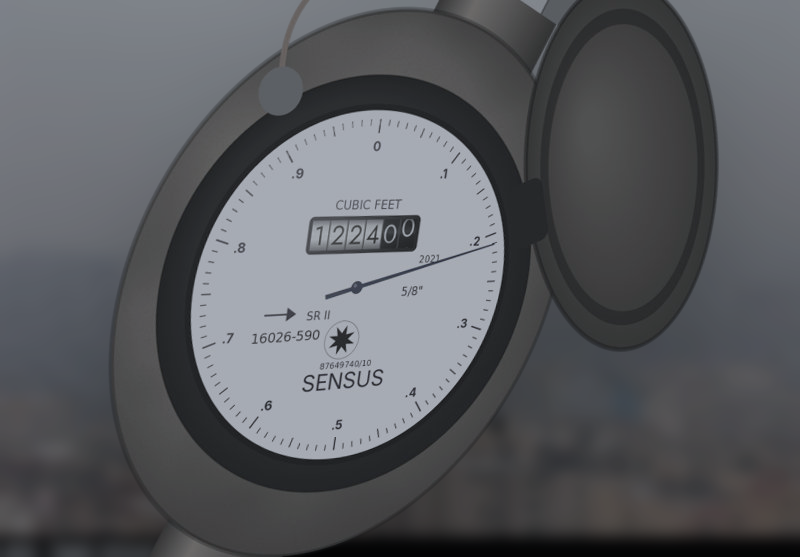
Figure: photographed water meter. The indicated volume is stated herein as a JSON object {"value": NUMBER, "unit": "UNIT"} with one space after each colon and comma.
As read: {"value": 122400.21, "unit": "ft³"}
